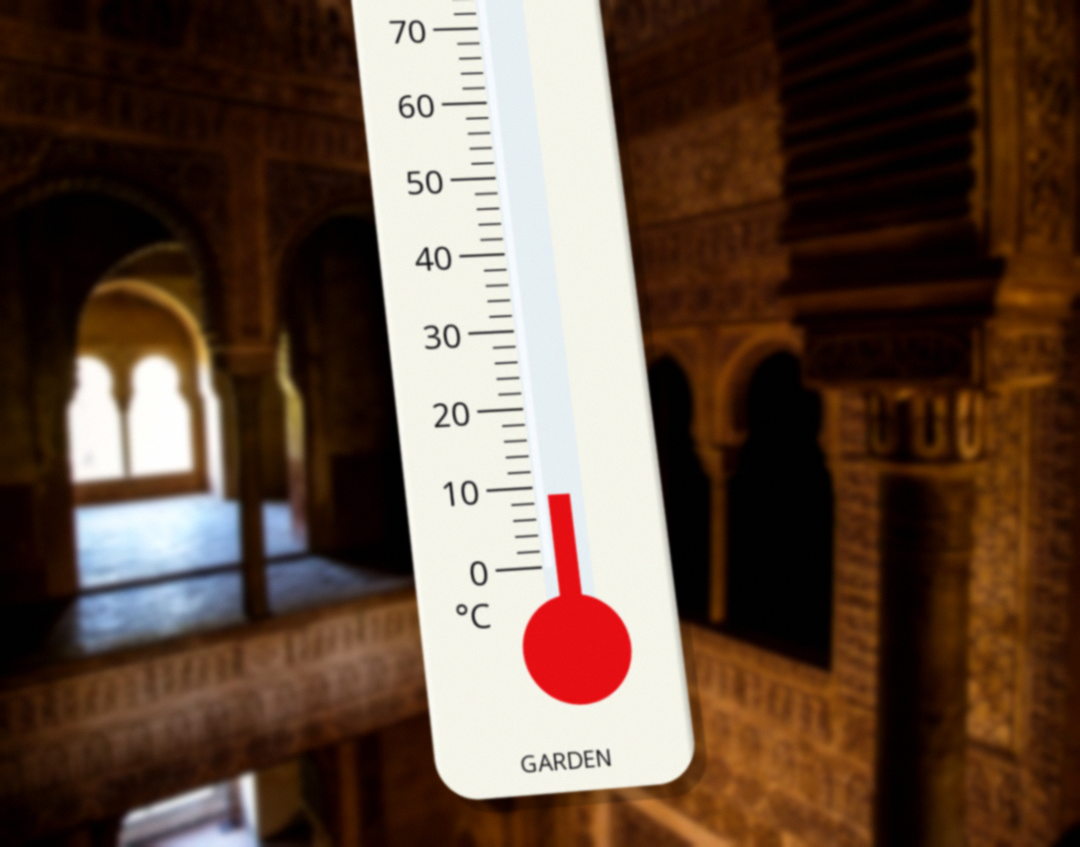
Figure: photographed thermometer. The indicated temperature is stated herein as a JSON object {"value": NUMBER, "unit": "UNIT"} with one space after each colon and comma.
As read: {"value": 9, "unit": "°C"}
